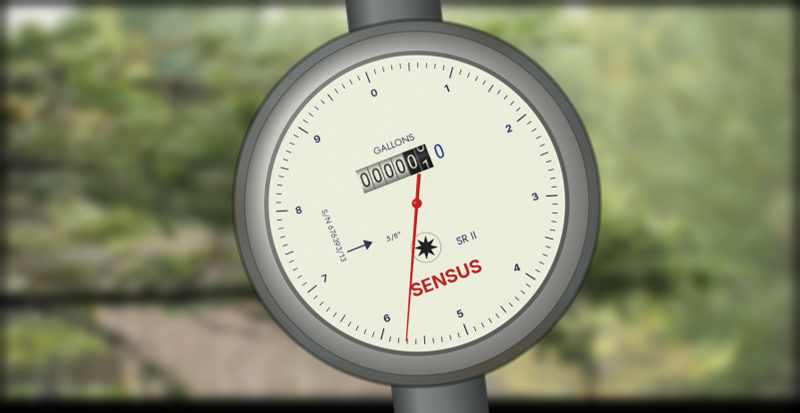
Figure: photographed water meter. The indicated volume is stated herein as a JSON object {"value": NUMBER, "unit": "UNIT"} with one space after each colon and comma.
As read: {"value": 5.7, "unit": "gal"}
